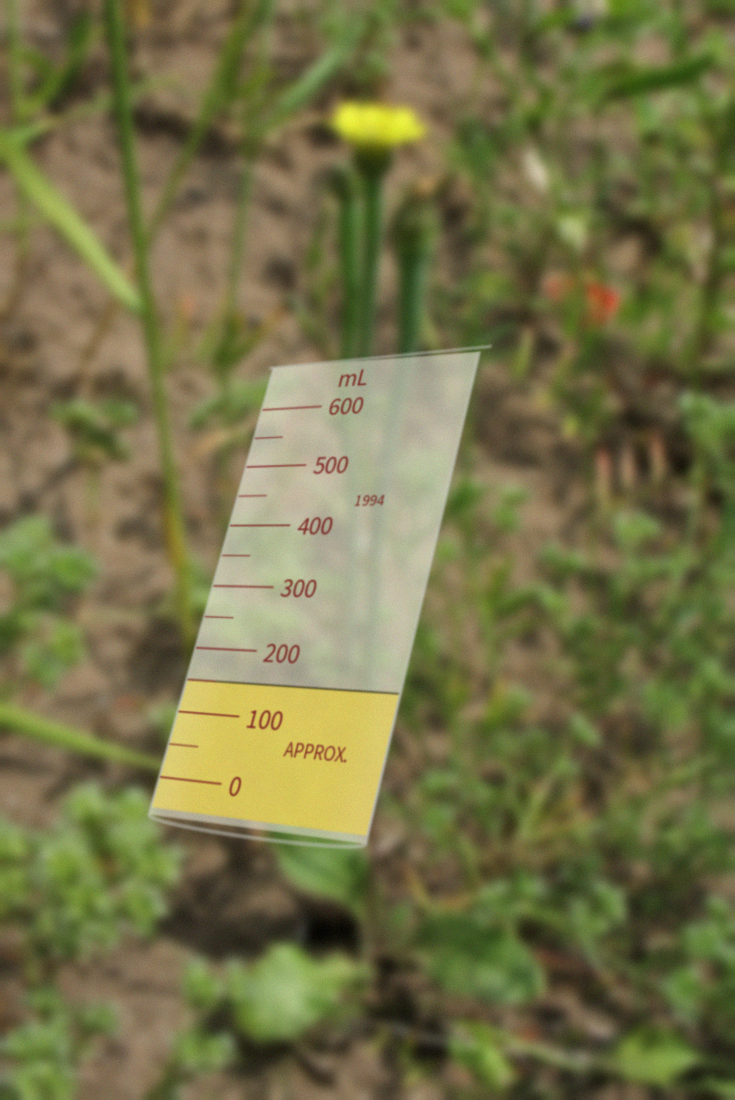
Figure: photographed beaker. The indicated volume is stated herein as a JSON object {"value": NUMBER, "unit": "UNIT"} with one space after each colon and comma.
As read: {"value": 150, "unit": "mL"}
